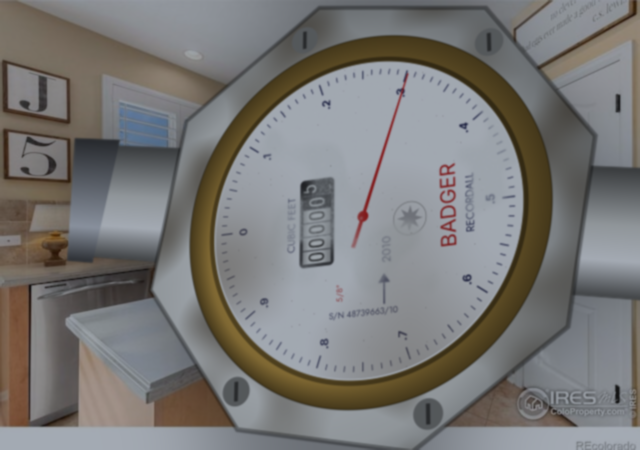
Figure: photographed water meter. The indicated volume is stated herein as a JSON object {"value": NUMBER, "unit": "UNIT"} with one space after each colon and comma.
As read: {"value": 5.30, "unit": "ft³"}
